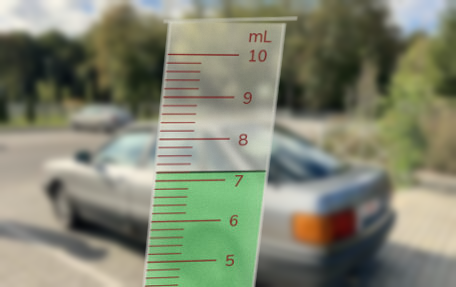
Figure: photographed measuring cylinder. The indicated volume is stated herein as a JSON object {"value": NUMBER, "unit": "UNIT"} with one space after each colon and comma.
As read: {"value": 7.2, "unit": "mL"}
